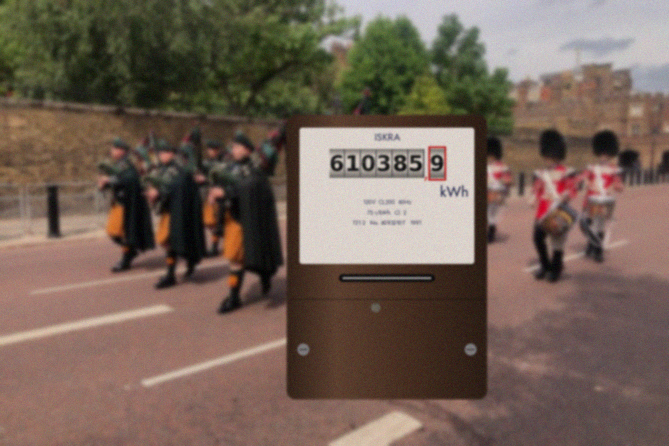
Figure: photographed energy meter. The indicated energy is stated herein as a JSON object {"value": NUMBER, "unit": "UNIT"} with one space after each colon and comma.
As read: {"value": 610385.9, "unit": "kWh"}
